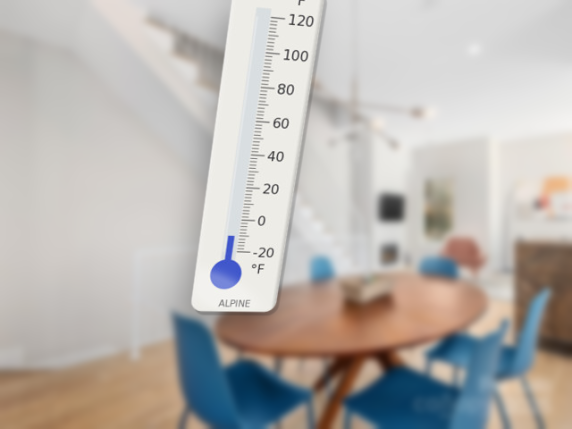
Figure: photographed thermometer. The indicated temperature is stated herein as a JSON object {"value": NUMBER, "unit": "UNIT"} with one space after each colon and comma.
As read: {"value": -10, "unit": "°F"}
